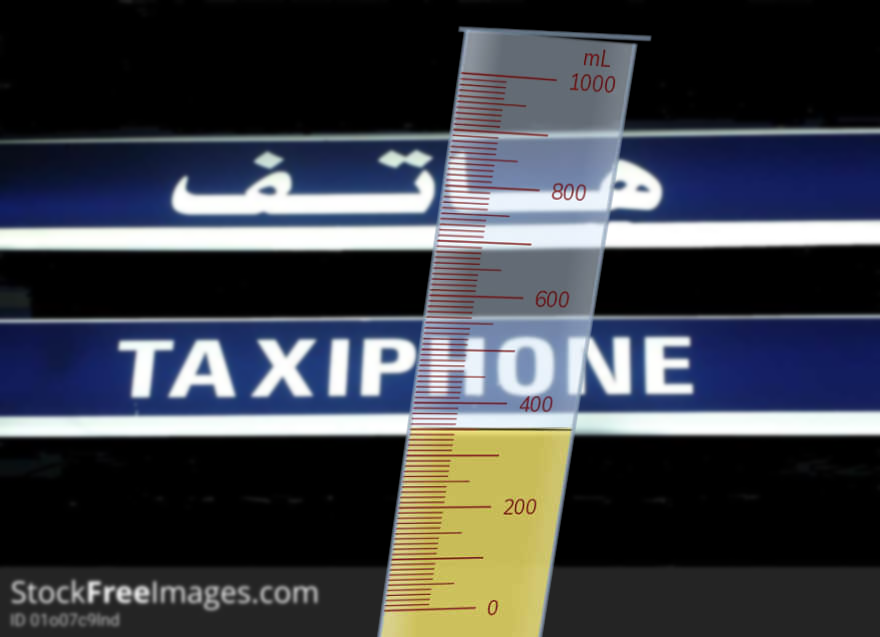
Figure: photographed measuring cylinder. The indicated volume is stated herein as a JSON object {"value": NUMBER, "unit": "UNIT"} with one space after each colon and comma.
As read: {"value": 350, "unit": "mL"}
